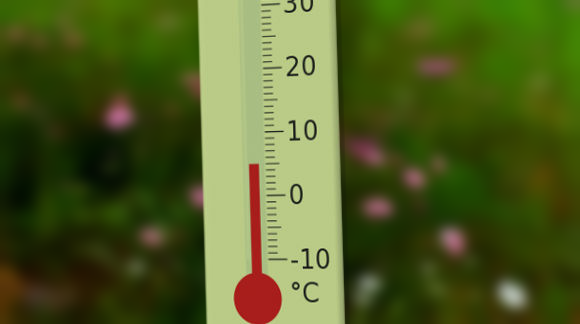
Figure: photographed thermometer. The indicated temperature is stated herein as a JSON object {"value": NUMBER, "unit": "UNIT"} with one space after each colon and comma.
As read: {"value": 5, "unit": "°C"}
